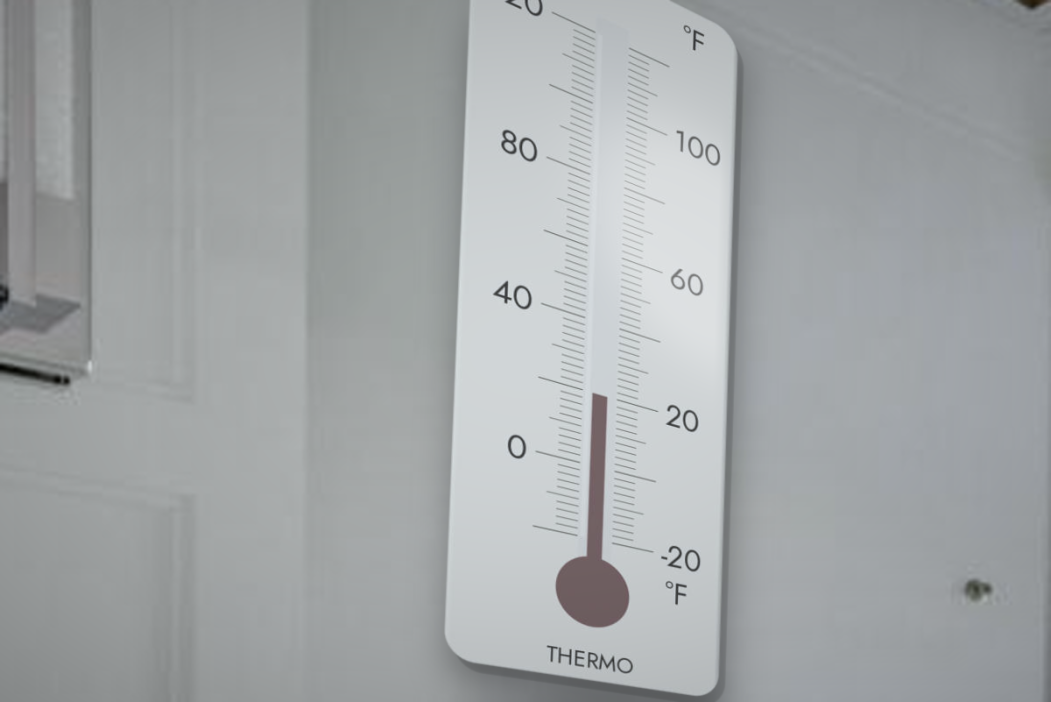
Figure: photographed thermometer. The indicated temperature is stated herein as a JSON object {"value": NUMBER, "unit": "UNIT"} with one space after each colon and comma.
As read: {"value": 20, "unit": "°F"}
